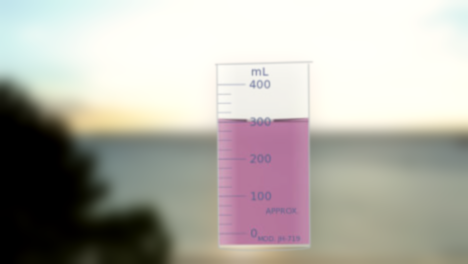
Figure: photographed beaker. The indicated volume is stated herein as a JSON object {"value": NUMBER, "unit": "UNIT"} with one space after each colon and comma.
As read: {"value": 300, "unit": "mL"}
